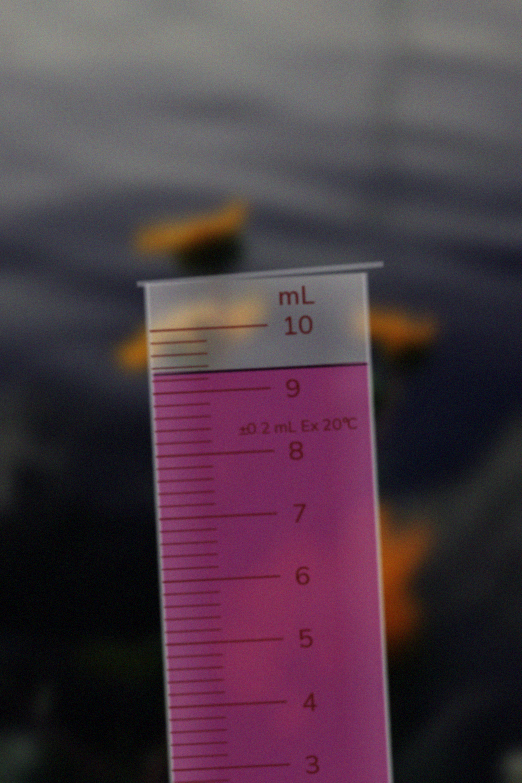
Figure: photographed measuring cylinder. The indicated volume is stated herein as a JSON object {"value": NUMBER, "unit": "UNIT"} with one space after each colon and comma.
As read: {"value": 9.3, "unit": "mL"}
